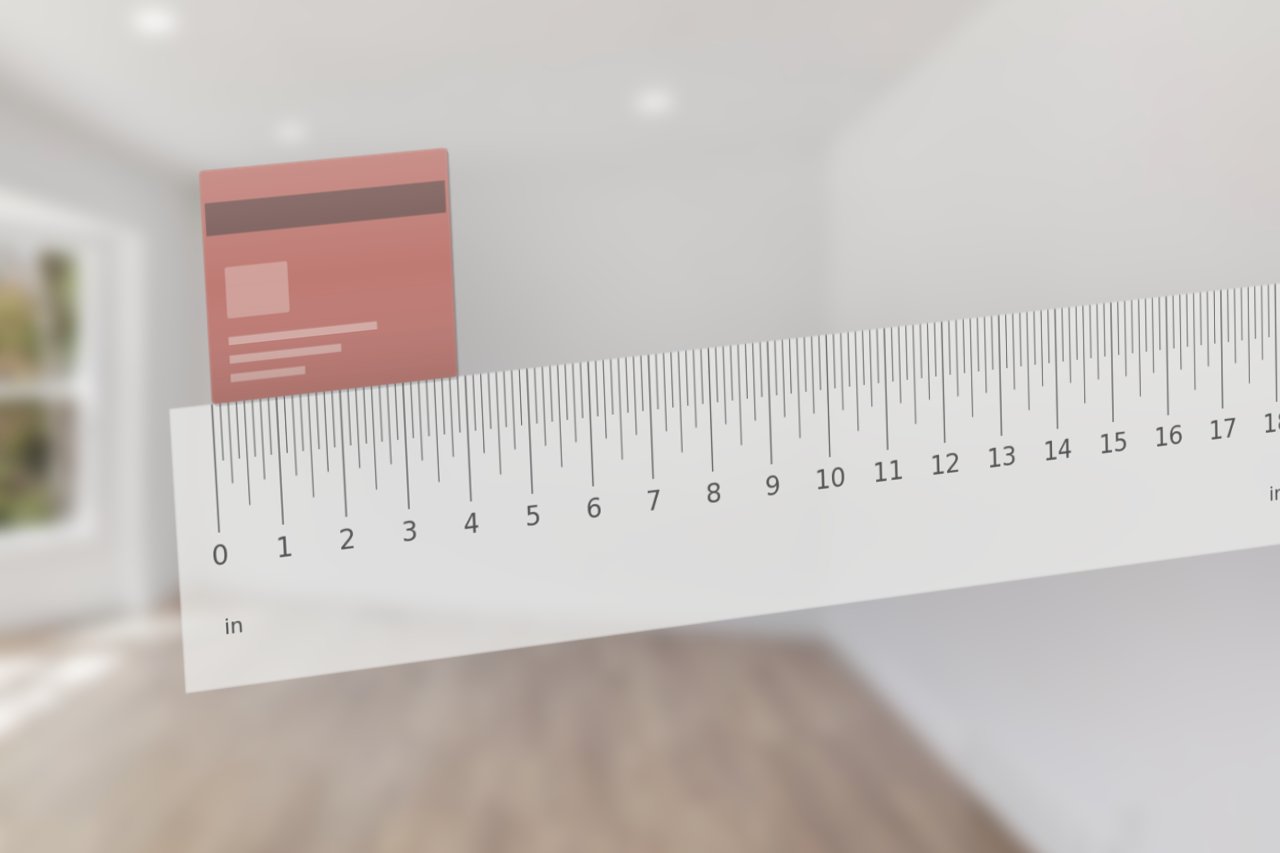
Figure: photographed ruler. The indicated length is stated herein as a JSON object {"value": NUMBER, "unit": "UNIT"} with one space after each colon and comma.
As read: {"value": 3.875, "unit": "in"}
